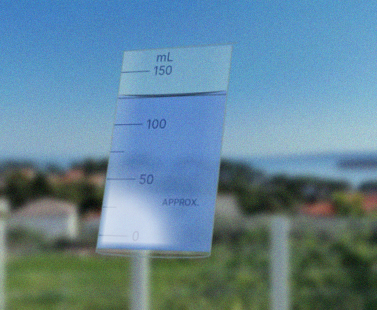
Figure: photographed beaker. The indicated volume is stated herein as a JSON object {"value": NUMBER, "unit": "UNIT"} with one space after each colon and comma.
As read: {"value": 125, "unit": "mL"}
